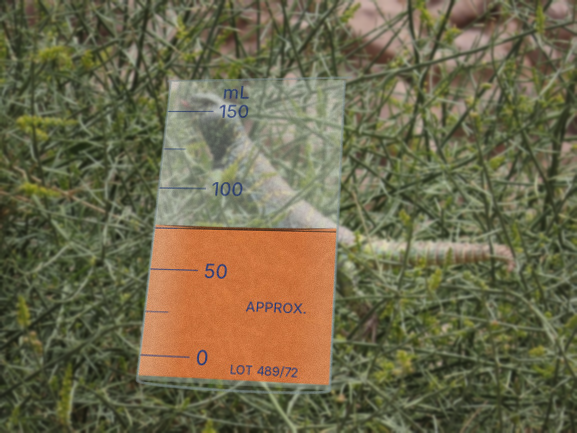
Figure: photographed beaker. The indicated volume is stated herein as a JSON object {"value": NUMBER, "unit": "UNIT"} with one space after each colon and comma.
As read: {"value": 75, "unit": "mL"}
